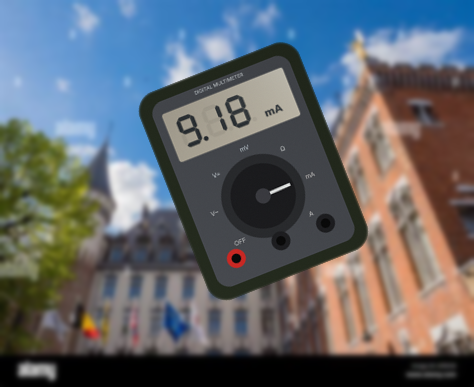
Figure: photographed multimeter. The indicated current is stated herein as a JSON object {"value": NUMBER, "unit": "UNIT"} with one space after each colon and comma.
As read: {"value": 9.18, "unit": "mA"}
